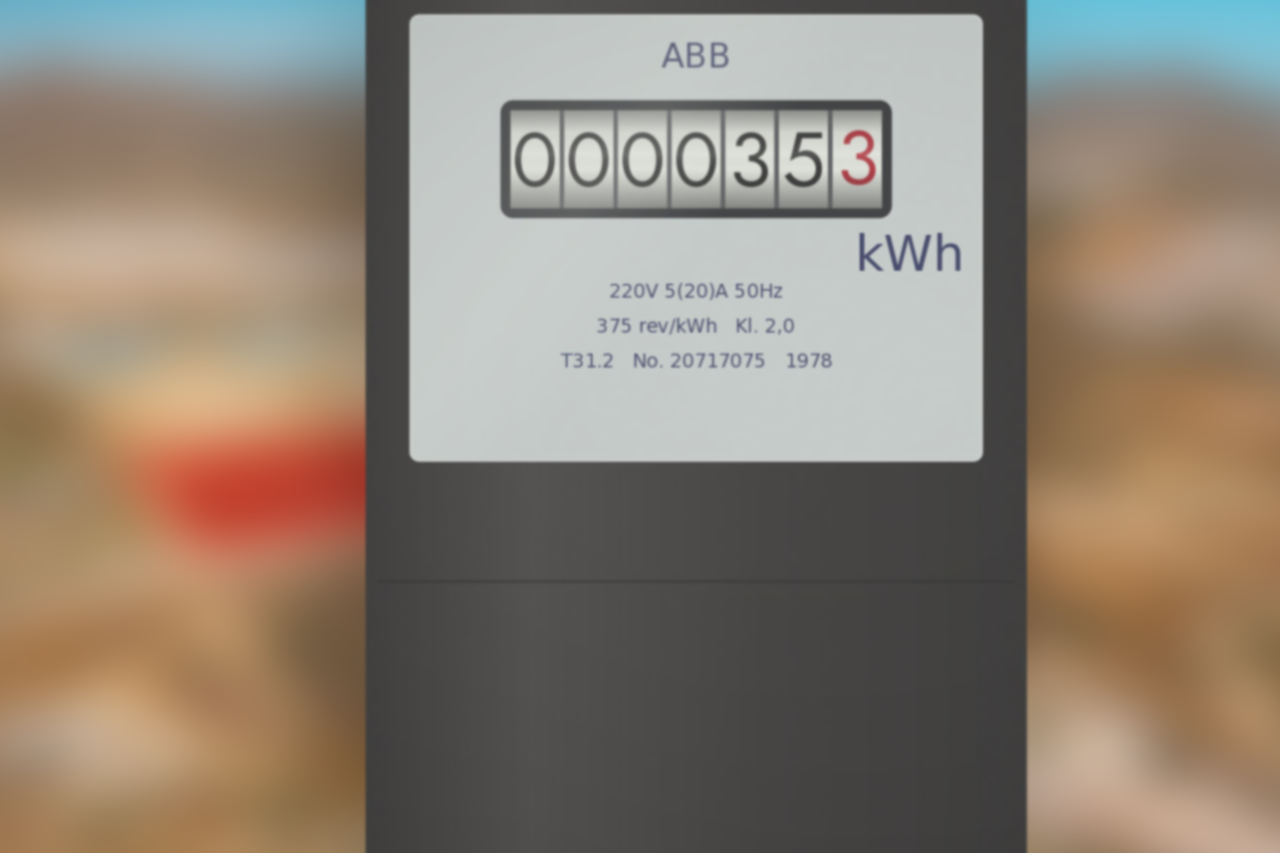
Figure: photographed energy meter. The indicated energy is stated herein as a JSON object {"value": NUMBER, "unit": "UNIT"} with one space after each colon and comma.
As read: {"value": 35.3, "unit": "kWh"}
